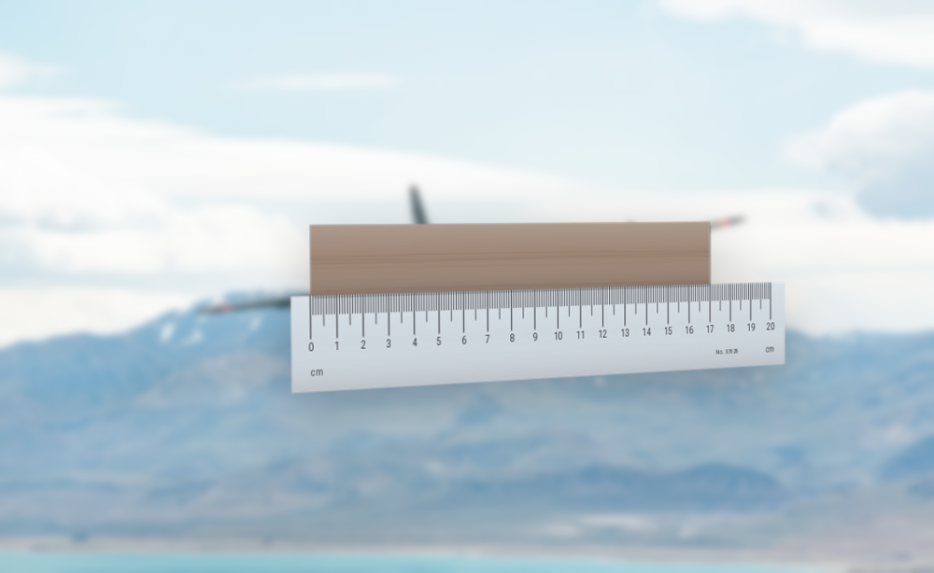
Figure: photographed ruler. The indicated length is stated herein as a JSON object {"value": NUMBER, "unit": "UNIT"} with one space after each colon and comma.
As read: {"value": 17, "unit": "cm"}
